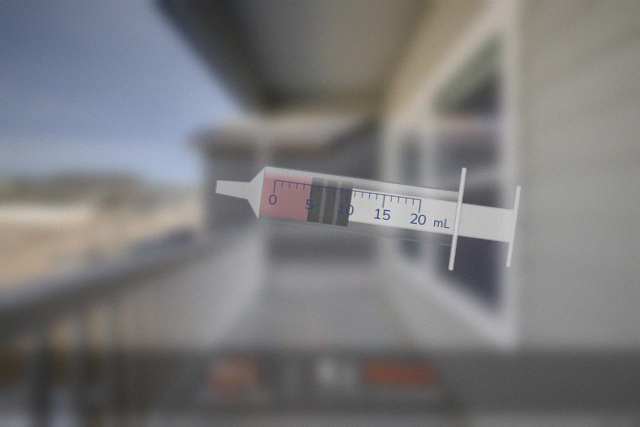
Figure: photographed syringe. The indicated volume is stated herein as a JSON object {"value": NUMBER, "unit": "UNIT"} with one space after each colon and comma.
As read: {"value": 5, "unit": "mL"}
